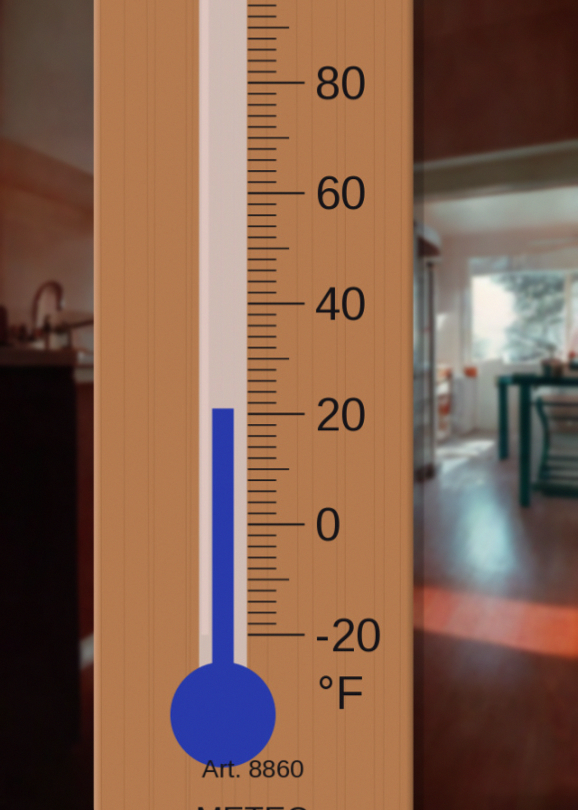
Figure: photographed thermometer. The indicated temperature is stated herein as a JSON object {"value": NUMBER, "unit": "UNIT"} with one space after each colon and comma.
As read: {"value": 21, "unit": "°F"}
